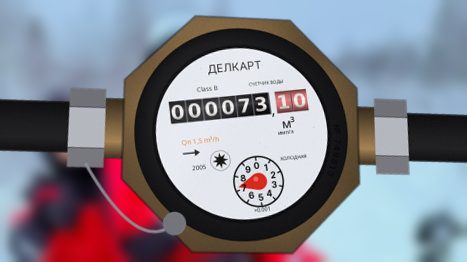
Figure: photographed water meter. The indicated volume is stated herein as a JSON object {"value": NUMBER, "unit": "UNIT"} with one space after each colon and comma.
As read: {"value": 73.107, "unit": "m³"}
